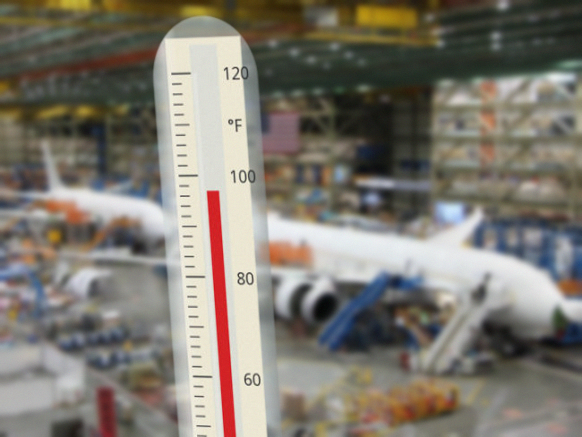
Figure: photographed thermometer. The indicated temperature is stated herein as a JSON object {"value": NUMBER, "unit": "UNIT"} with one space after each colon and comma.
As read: {"value": 97, "unit": "°F"}
